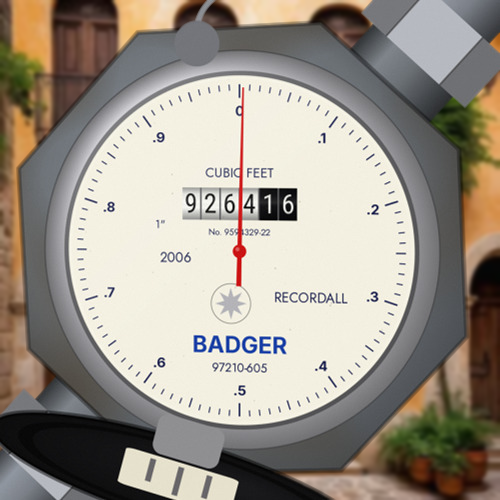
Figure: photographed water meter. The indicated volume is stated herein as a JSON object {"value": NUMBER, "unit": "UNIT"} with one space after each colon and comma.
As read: {"value": 926416.00, "unit": "ft³"}
